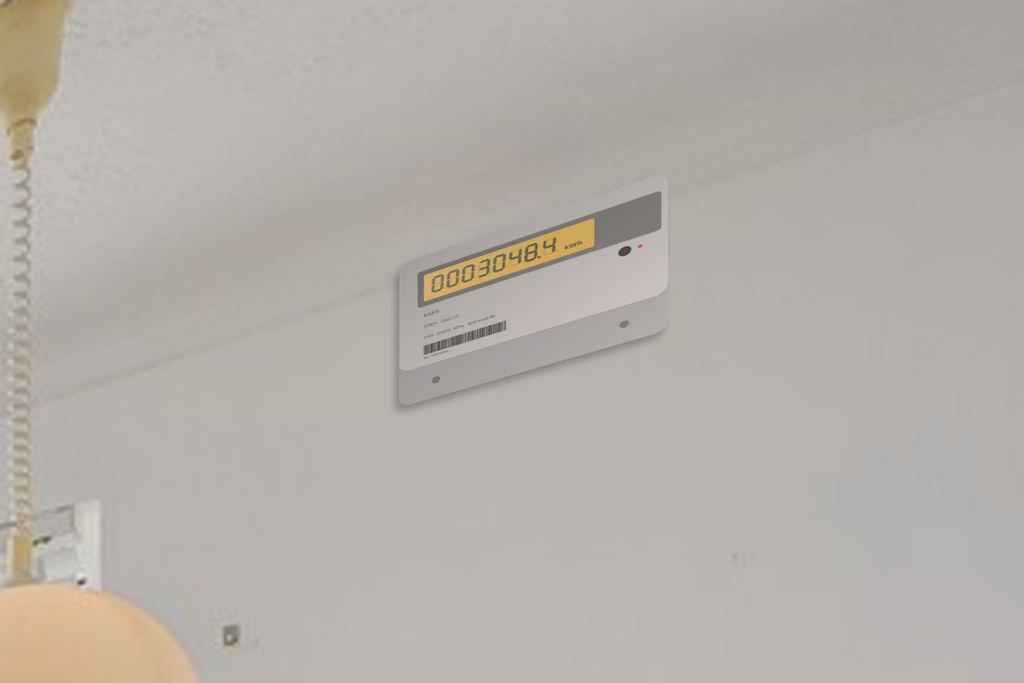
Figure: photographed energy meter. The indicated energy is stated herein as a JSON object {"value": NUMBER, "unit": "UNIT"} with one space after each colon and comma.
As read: {"value": 3048.4, "unit": "kWh"}
